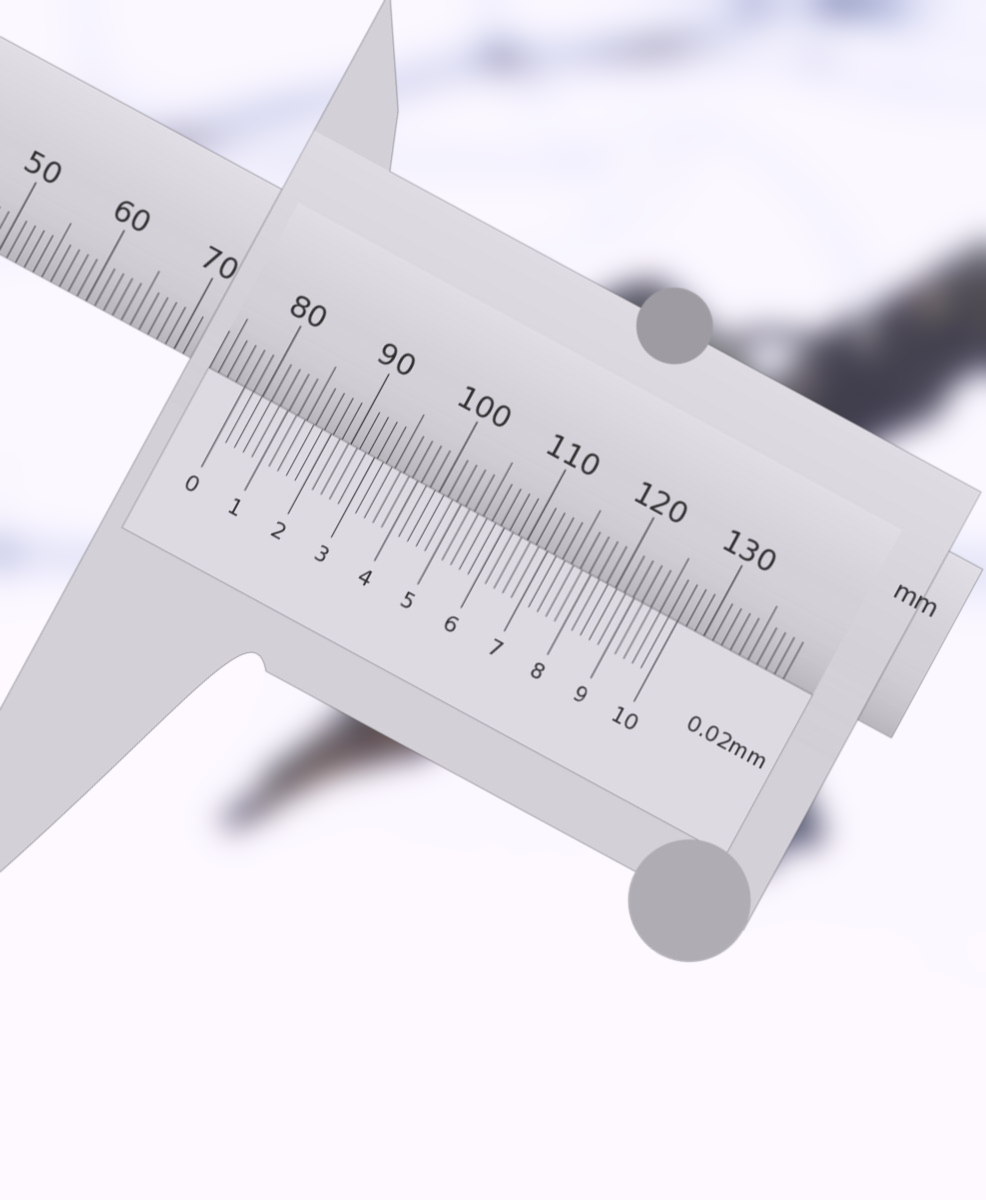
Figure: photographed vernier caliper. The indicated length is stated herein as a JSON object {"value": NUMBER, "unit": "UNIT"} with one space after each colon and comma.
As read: {"value": 78.0, "unit": "mm"}
